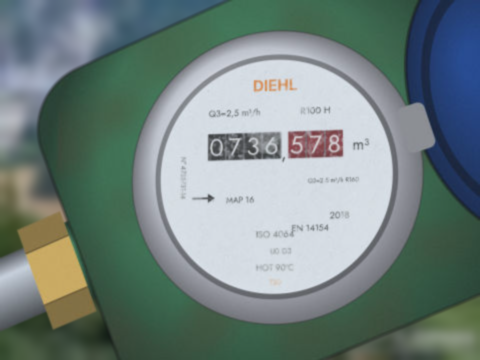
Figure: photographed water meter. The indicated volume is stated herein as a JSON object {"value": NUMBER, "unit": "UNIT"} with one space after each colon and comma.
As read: {"value": 736.578, "unit": "m³"}
